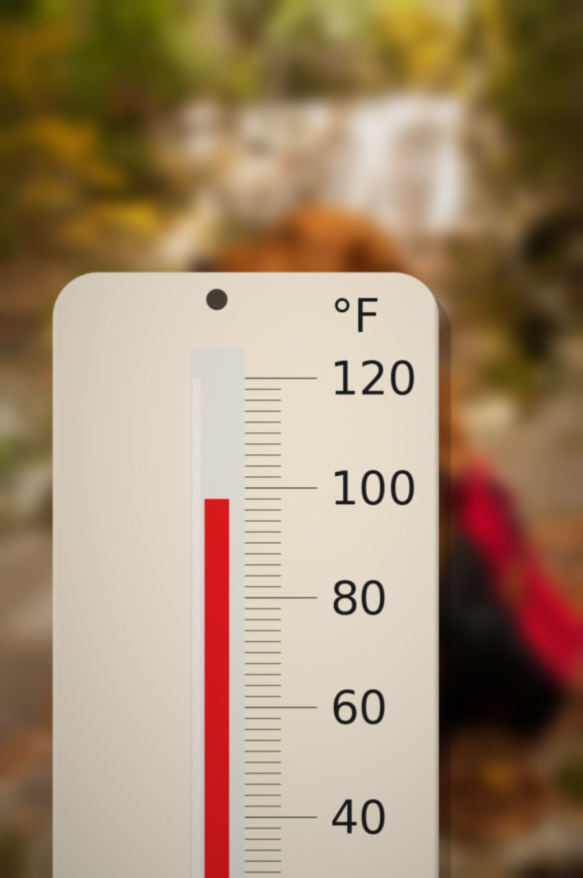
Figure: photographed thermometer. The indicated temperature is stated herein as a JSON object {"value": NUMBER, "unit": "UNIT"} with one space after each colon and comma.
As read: {"value": 98, "unit": "°F"}
